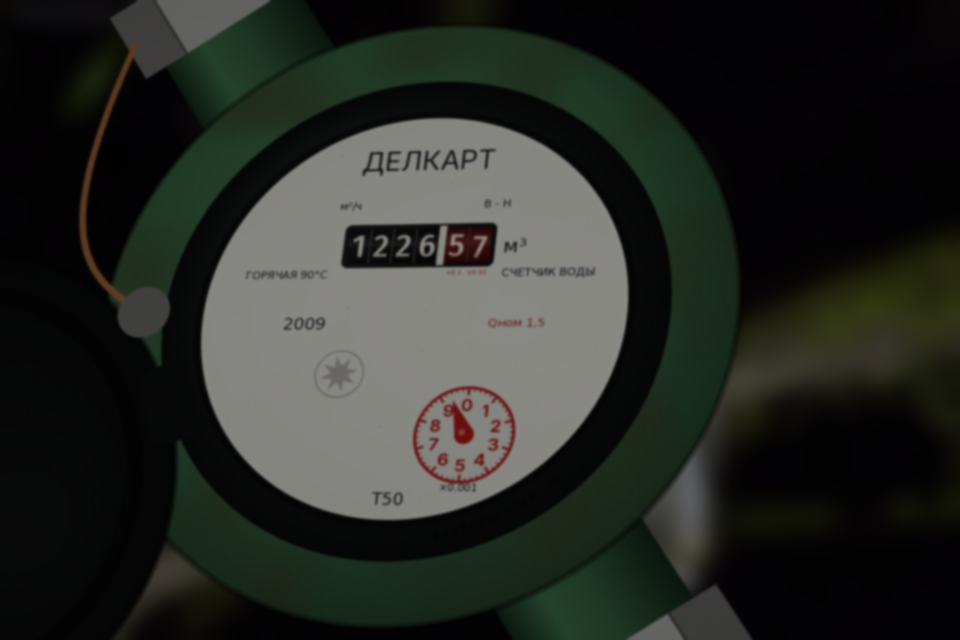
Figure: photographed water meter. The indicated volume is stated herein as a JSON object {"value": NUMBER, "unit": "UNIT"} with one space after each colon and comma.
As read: {"value": 1226.569, "unit": "m³"}
